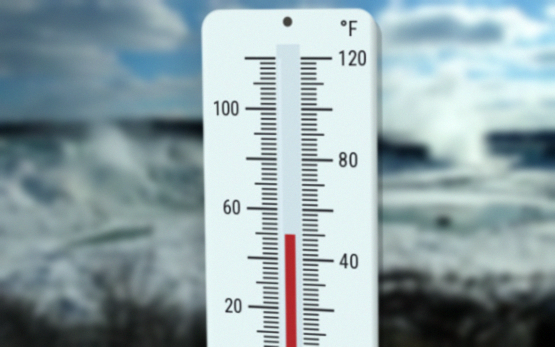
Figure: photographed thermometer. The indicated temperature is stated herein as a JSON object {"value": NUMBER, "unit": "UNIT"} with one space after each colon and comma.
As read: {"value": 50, "unit": "°F"}
